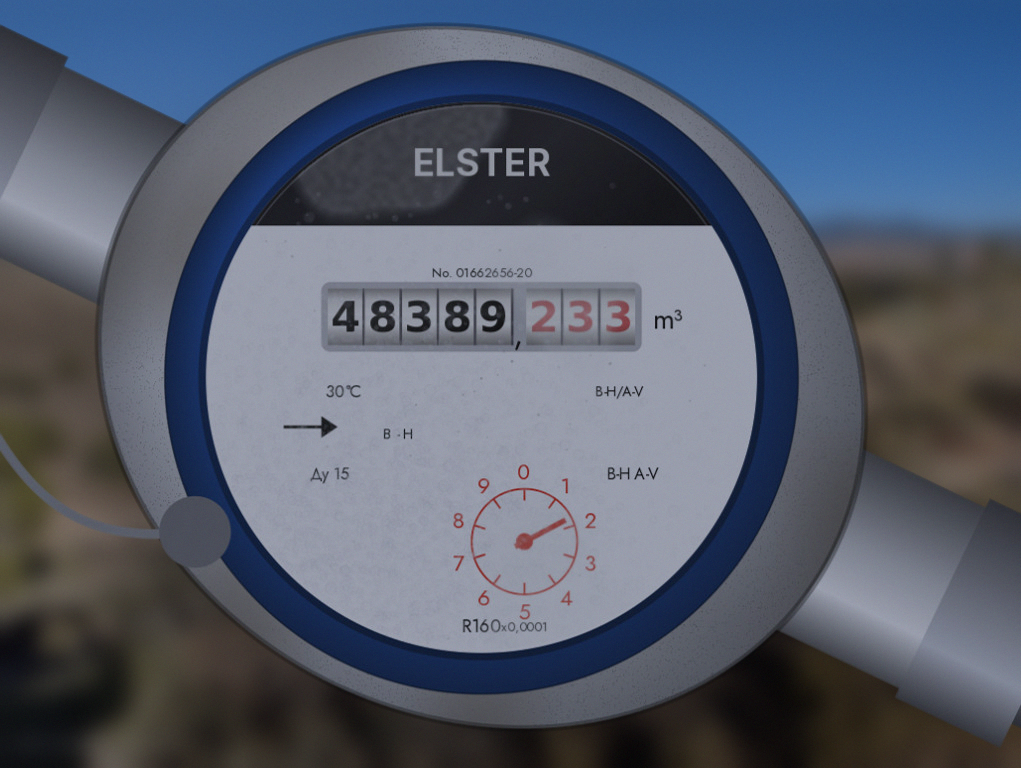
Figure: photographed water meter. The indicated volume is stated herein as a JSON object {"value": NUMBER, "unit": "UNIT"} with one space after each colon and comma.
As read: {"value": 48389.2331, "unit": "m³"}
